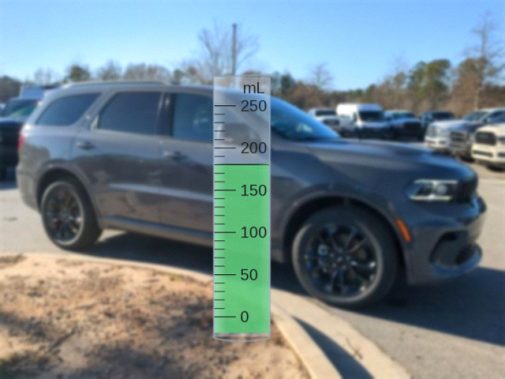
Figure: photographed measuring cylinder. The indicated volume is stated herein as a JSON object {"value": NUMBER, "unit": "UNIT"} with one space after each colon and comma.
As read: {"value": 180, "unit": "mL"}
